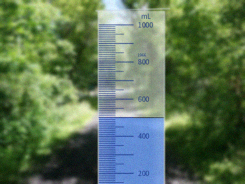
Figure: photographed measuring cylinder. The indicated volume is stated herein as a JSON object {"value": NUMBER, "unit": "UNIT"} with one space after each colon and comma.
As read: {"value": 500, "unit": "mL"}
